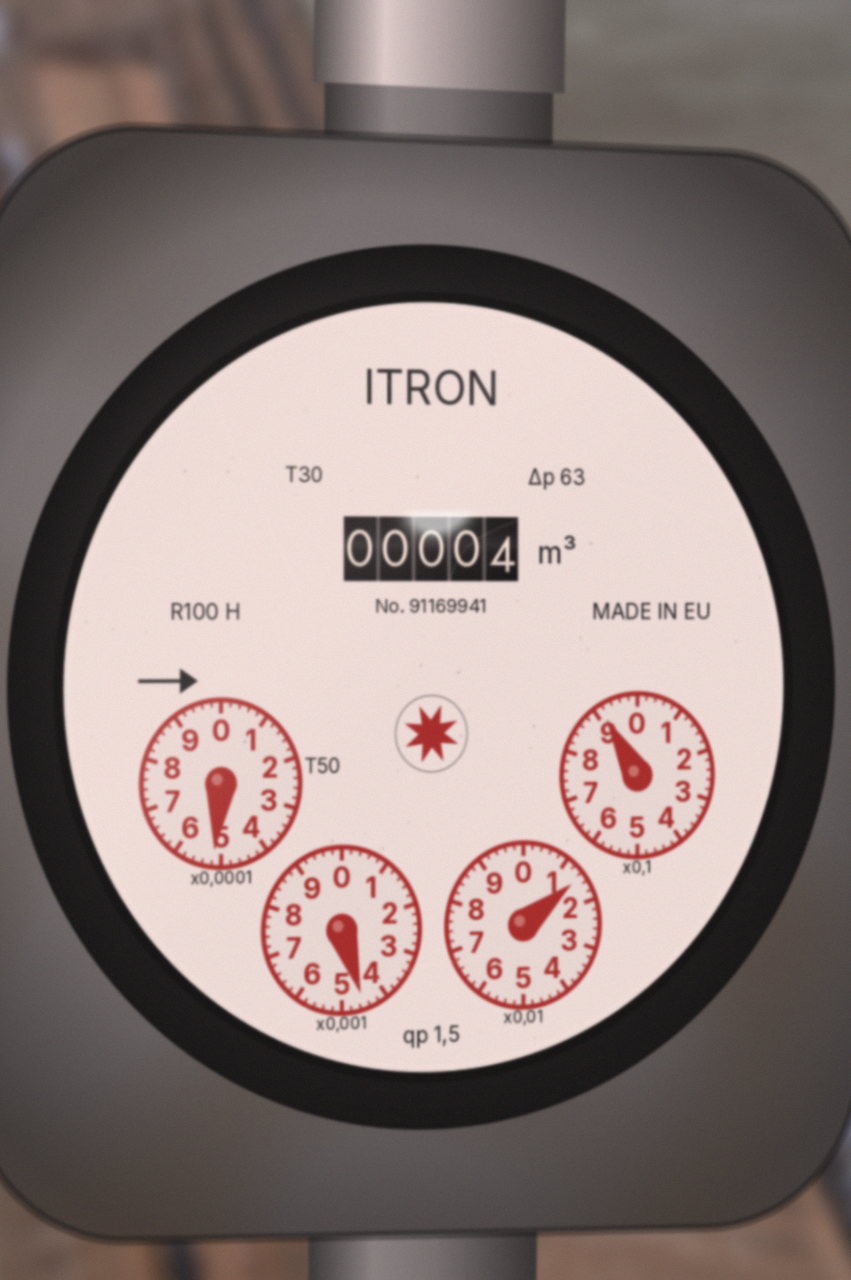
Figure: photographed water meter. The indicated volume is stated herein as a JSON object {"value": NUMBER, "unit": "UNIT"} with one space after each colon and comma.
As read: {"value": 3.9145, "unit": "m³"}
